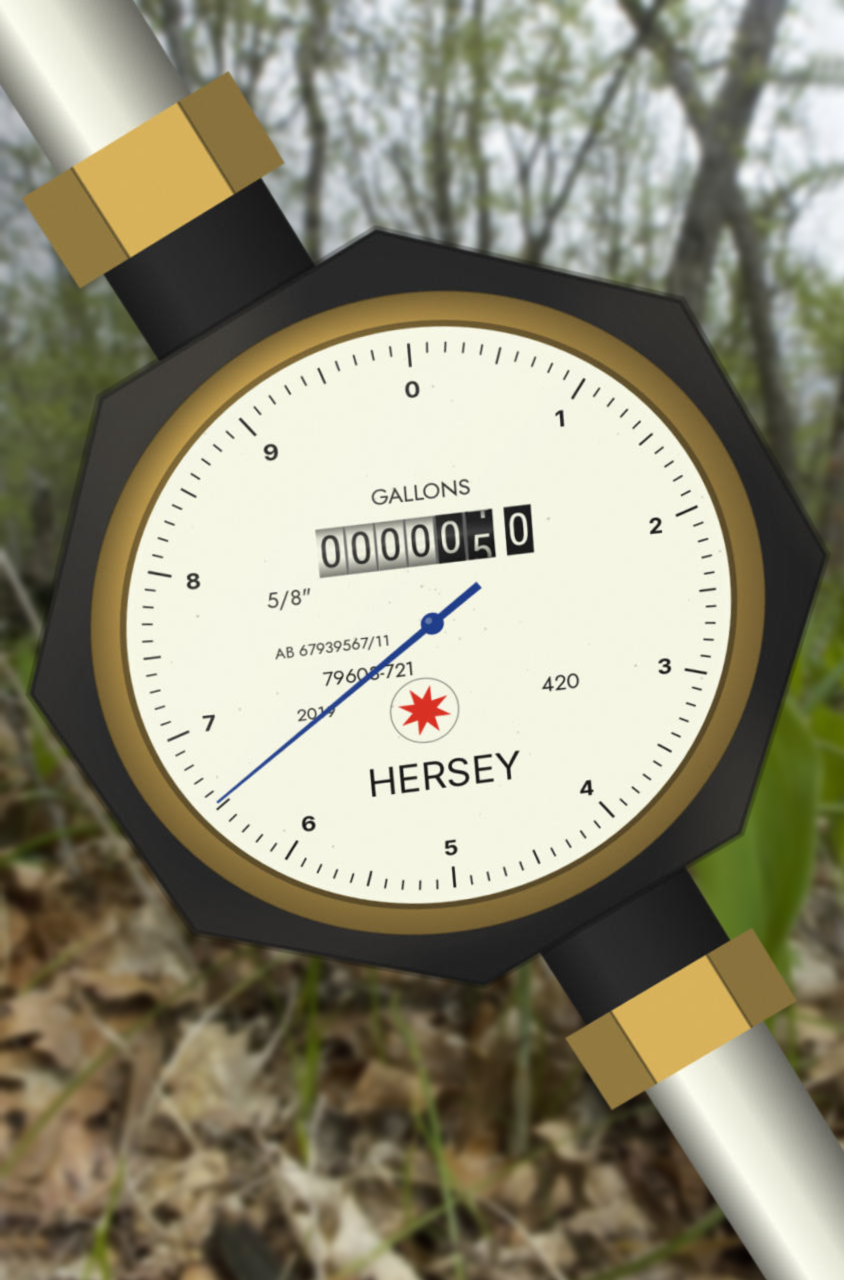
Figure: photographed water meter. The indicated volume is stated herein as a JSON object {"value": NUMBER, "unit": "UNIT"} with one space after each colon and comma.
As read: {"value": 46.5, "unit": "gal"}
